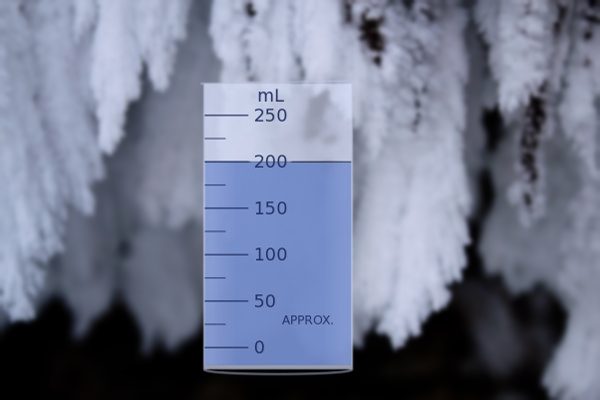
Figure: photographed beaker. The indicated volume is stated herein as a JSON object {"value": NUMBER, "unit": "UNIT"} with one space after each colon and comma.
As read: {"value": 200, "unit": "mL"}
